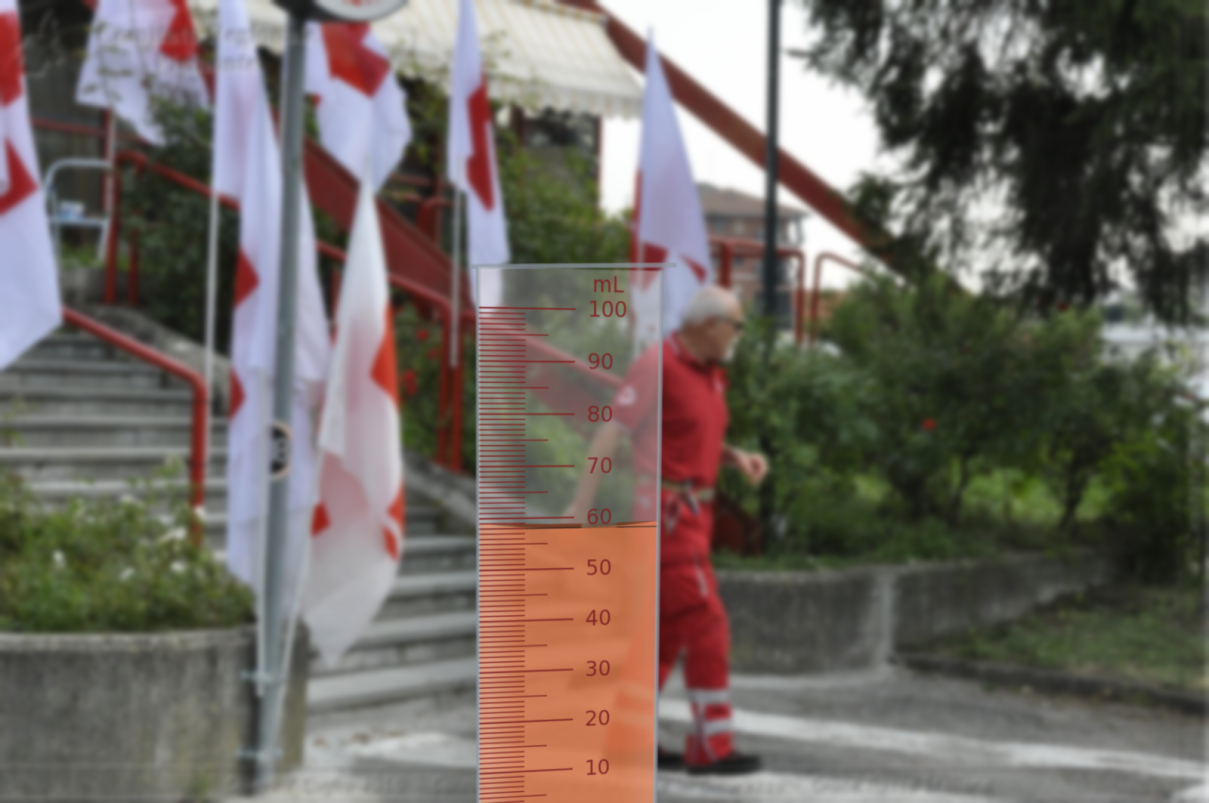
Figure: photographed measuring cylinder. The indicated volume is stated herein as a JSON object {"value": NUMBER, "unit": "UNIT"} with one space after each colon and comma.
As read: {"value": 58, "unit": "mL"}
